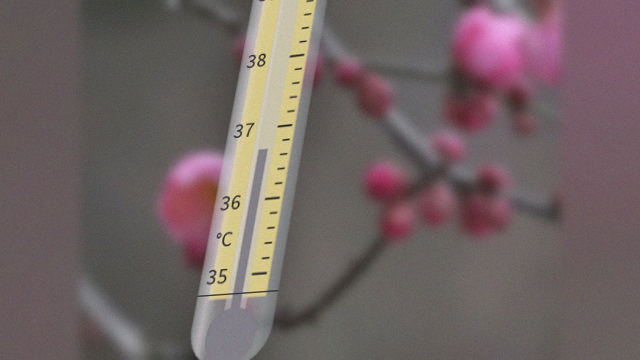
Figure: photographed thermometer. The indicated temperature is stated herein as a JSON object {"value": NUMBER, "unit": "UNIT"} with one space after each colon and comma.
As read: {"value": 36.7, "unit": "°C"}
